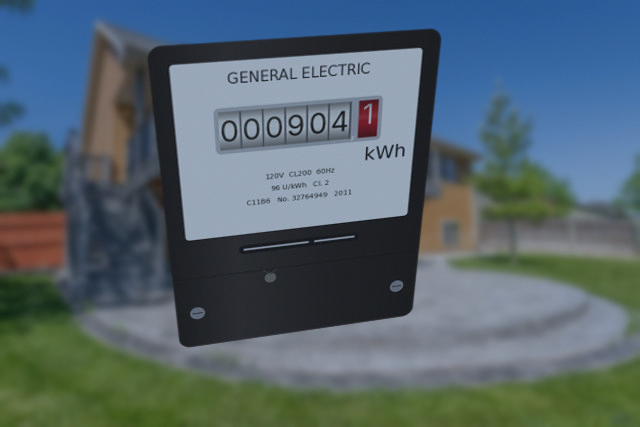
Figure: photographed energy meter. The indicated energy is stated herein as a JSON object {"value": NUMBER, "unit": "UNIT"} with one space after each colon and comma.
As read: {"value": 904.1, "unit": "kWh"}
